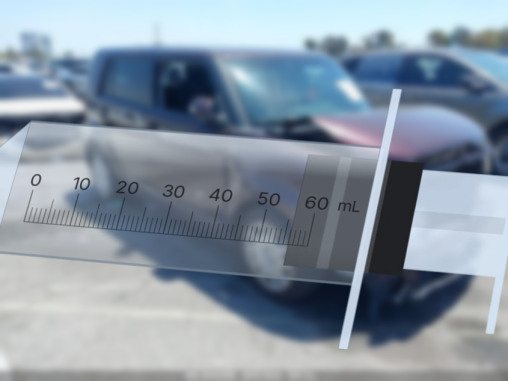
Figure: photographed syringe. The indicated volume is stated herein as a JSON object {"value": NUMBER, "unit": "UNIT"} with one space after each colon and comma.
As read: {"value": 56, "unit": "mL"}
